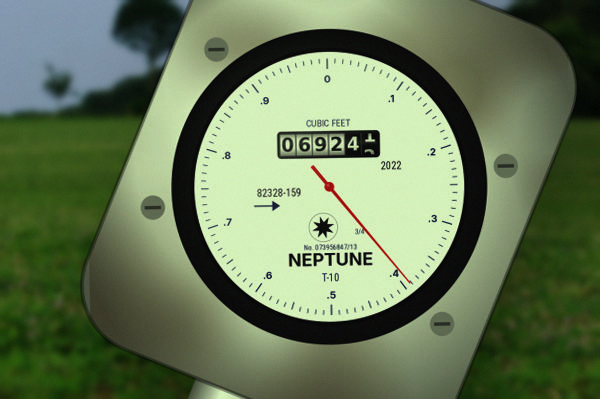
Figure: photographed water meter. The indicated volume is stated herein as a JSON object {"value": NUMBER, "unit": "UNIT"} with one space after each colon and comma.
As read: {"value": 69241.39, "unit": "ft³"}
